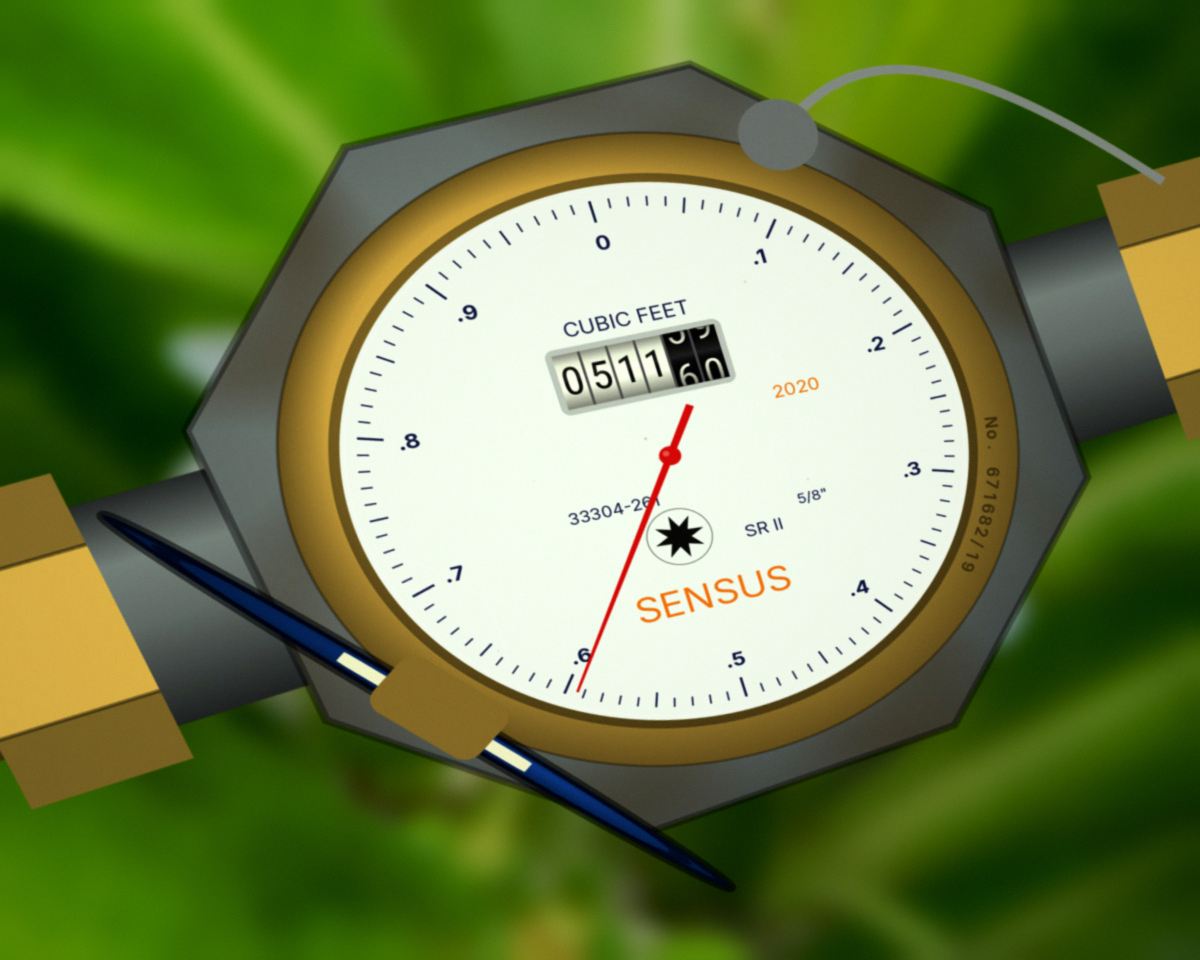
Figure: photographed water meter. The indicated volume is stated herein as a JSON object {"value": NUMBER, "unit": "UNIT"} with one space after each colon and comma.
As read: {"value": 51159.59, "unit": "ft³"}
